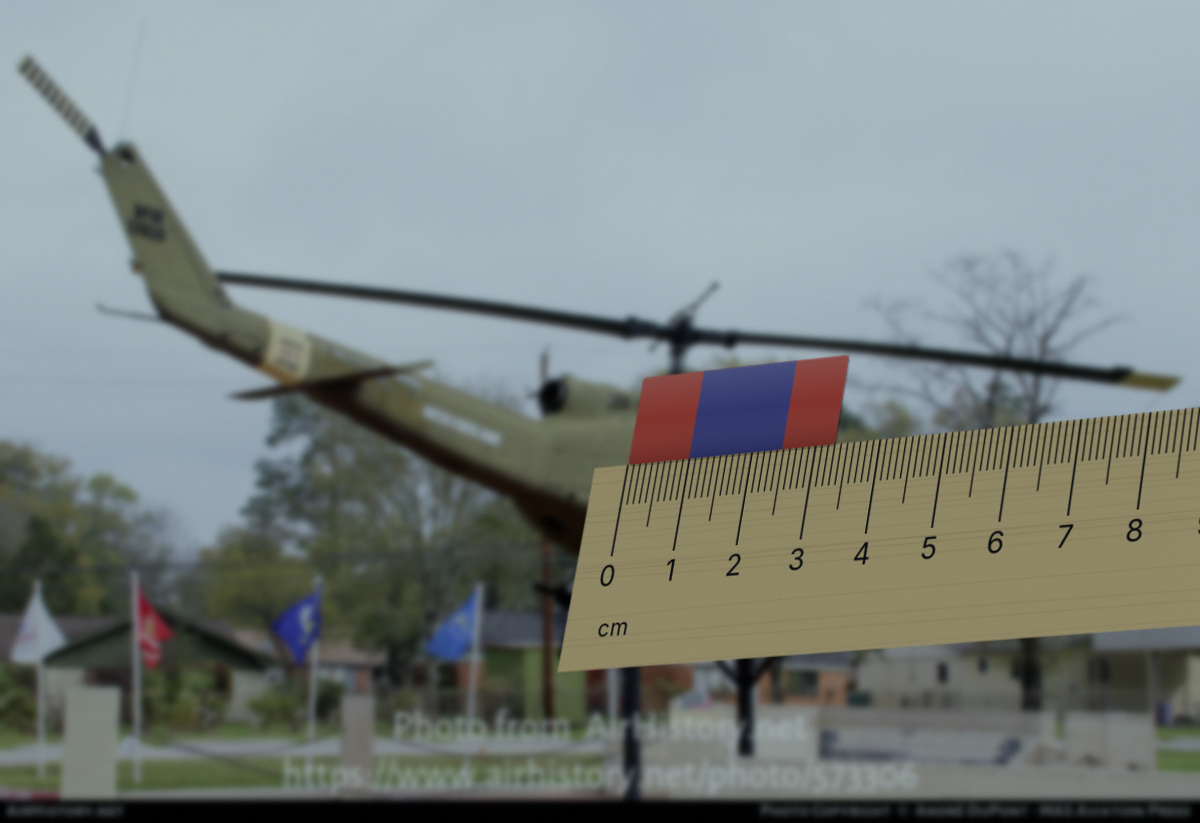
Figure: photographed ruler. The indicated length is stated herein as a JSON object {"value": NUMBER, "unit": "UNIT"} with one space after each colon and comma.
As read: {"value": 3.3, "unit": "cm"}
